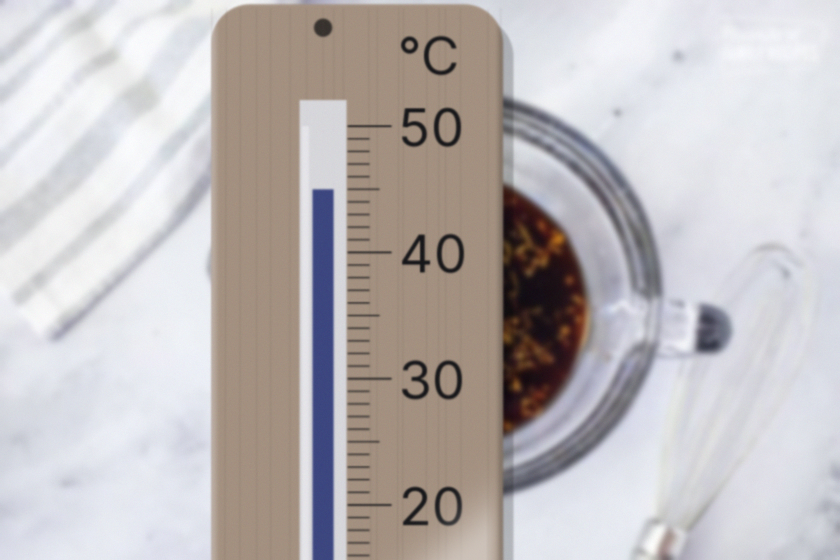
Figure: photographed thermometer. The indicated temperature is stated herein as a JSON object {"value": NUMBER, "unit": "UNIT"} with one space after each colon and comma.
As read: {"value": 45, "unit": "°C"}
